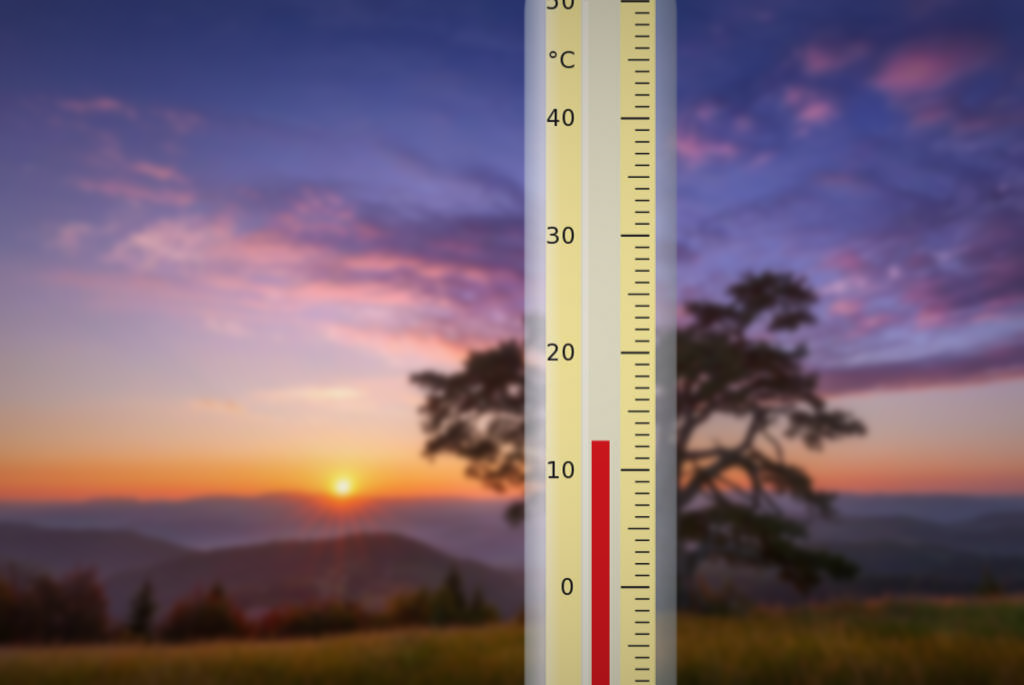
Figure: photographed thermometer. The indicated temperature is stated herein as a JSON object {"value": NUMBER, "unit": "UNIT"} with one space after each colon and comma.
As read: {"value": 12.5, "unit": "°C"}
